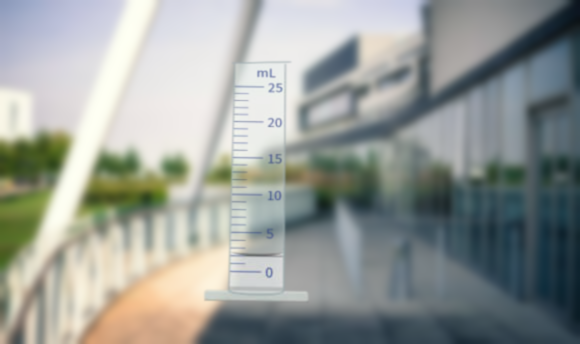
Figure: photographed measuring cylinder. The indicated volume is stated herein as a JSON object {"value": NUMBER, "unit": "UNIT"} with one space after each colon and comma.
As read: {"value": 2, "unit": "mL"}
